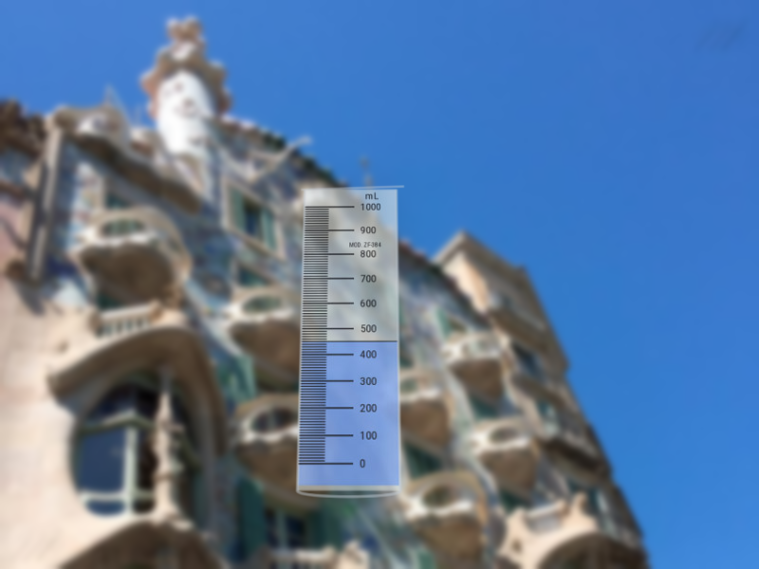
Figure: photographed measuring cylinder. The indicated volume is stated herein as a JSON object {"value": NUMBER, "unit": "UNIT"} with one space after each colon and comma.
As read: {"value": 450, "unit": "mL"}
